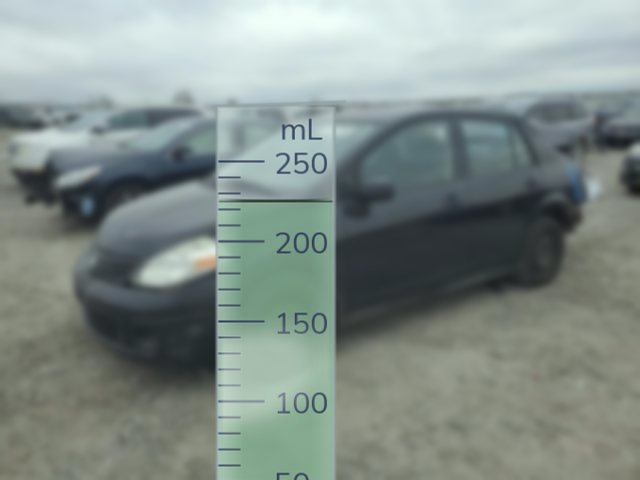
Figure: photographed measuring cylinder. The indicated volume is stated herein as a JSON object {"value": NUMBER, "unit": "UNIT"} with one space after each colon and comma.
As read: {"value": 225, "unit": "mL"}
